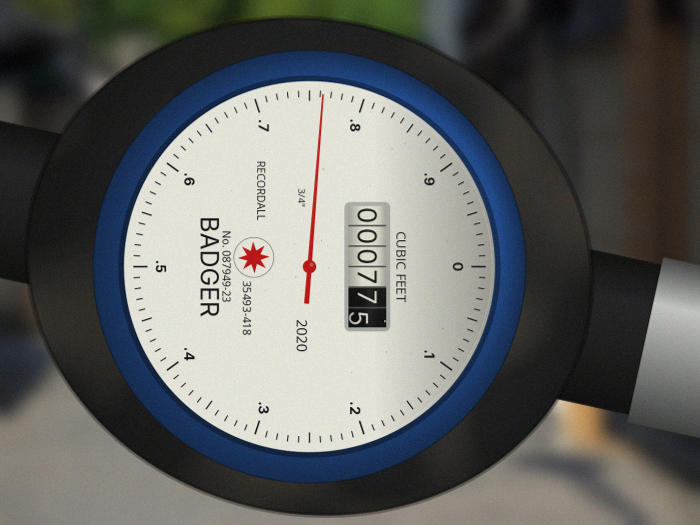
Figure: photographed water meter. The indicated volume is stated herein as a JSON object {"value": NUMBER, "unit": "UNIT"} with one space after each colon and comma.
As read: {"value": 774.76, "unit": "ft³"}
